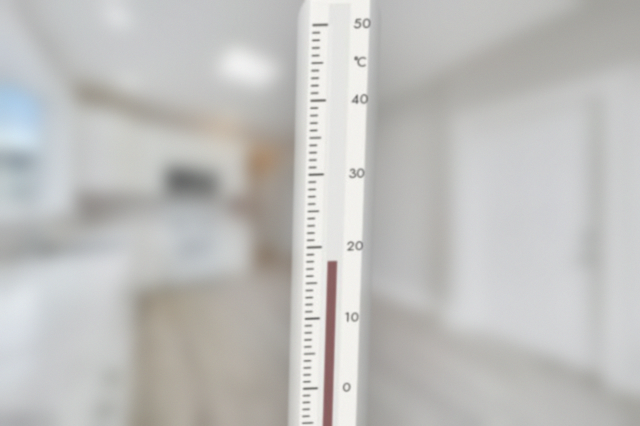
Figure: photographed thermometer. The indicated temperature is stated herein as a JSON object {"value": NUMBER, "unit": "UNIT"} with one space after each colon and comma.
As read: {"value": 18, "unit": "°C"}
